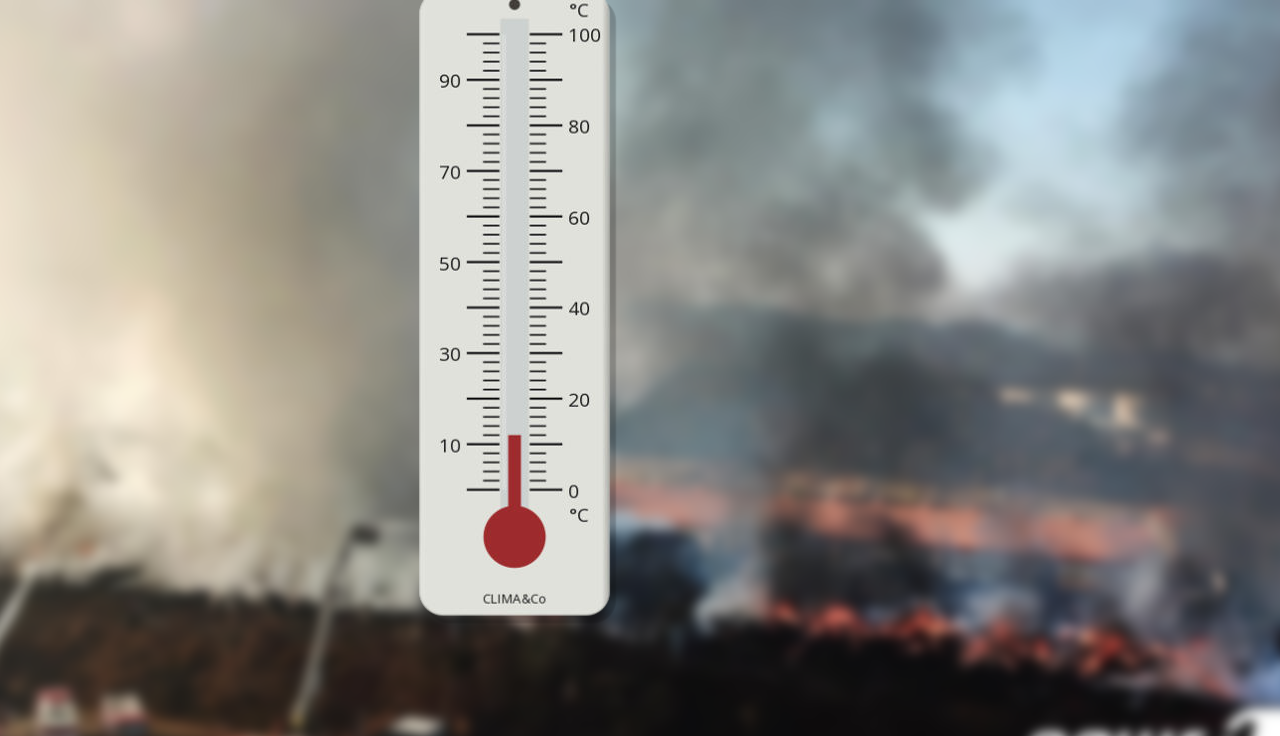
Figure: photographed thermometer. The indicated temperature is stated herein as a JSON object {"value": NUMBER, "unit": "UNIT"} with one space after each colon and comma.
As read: {"value": 12, "unit": "°C"}
